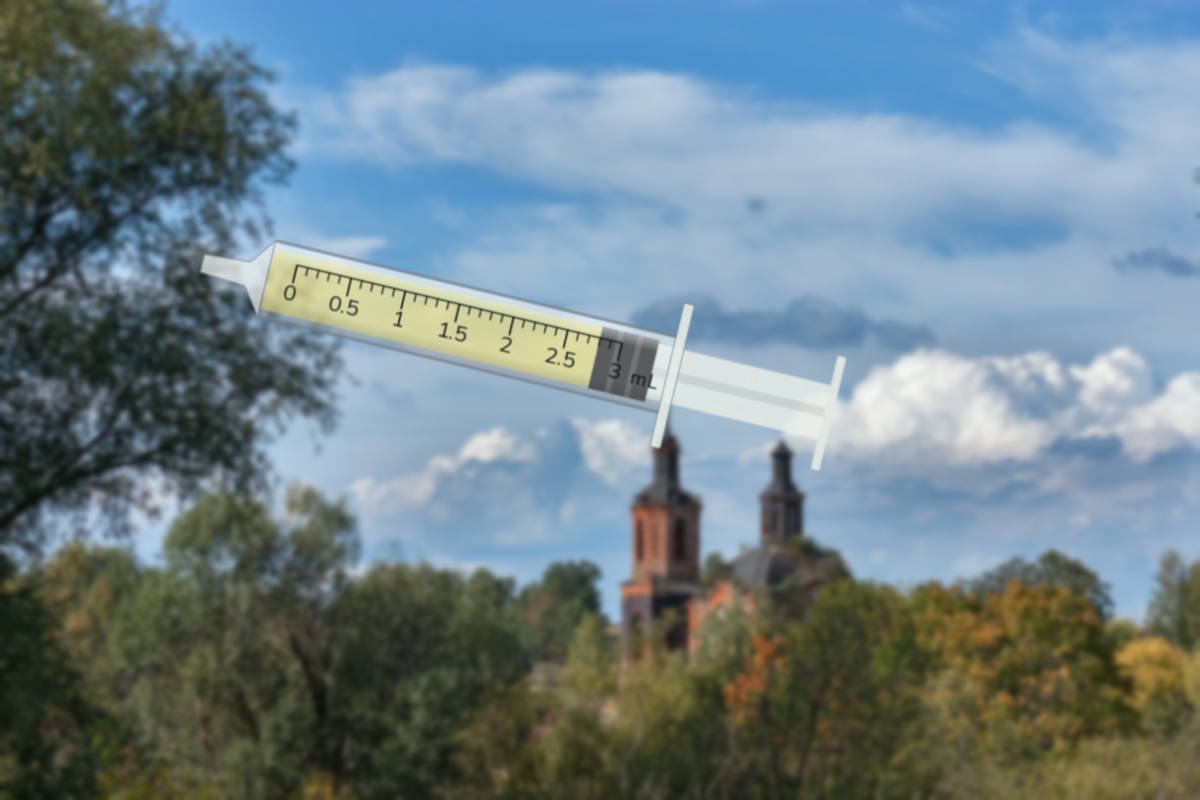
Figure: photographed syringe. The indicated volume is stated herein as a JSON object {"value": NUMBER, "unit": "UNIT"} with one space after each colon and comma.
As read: {"value": 2.8, "unit": "mL"}
